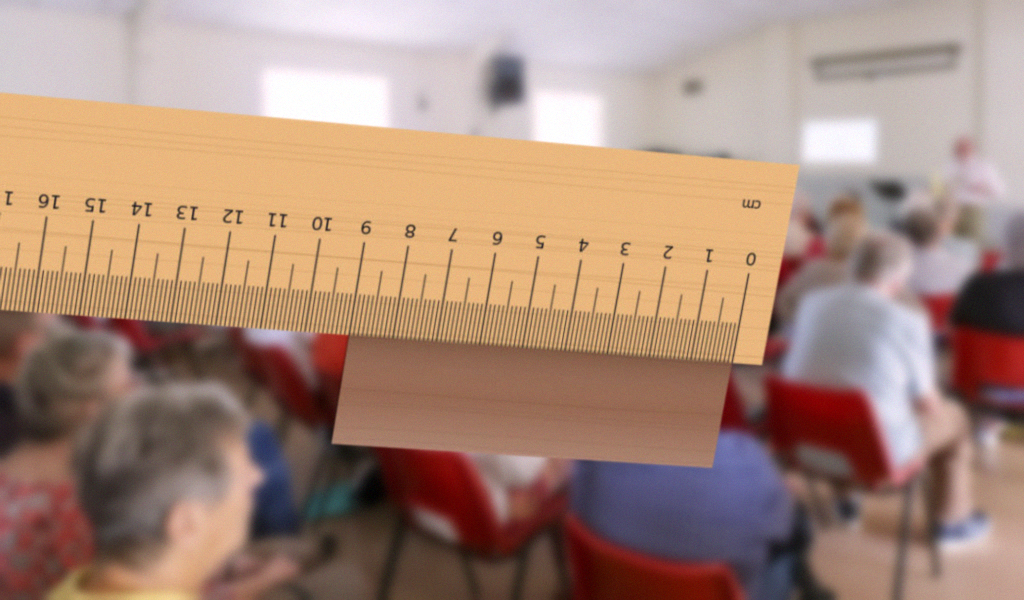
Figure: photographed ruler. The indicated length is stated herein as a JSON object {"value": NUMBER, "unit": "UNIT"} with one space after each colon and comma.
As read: {"value": 9, "unit": "cm"}
